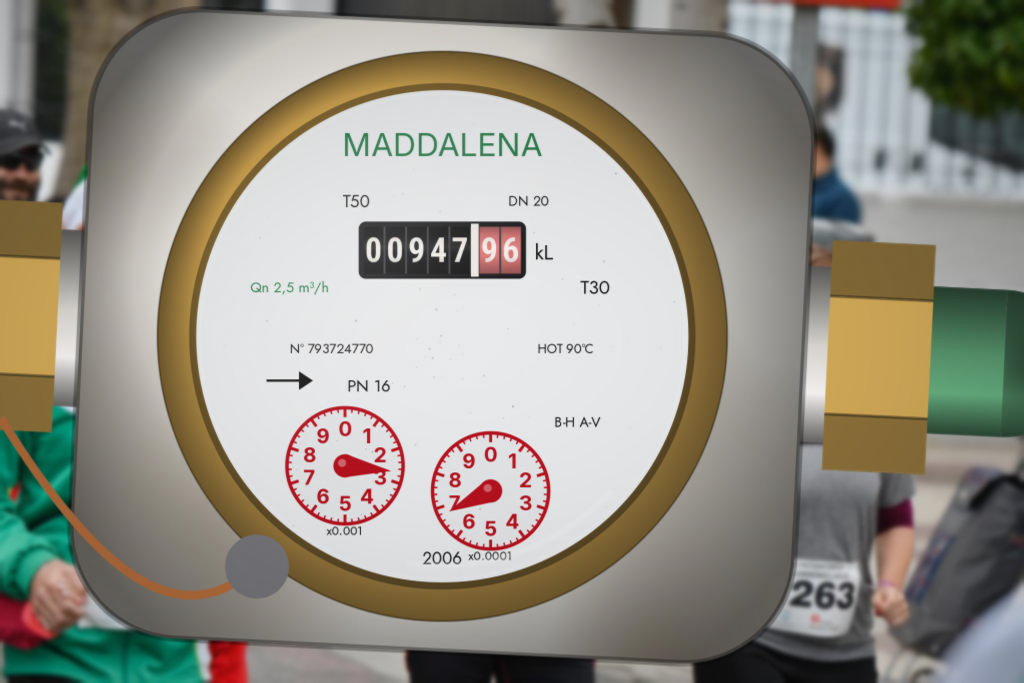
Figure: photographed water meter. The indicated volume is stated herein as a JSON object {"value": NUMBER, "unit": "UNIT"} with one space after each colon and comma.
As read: {"value": 947.9626, "unit": "kL"}
